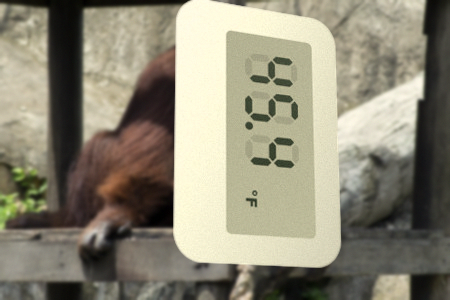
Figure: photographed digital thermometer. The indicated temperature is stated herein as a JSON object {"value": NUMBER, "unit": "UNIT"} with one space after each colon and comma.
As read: {"value": 45.4, "unit": "°F"}
